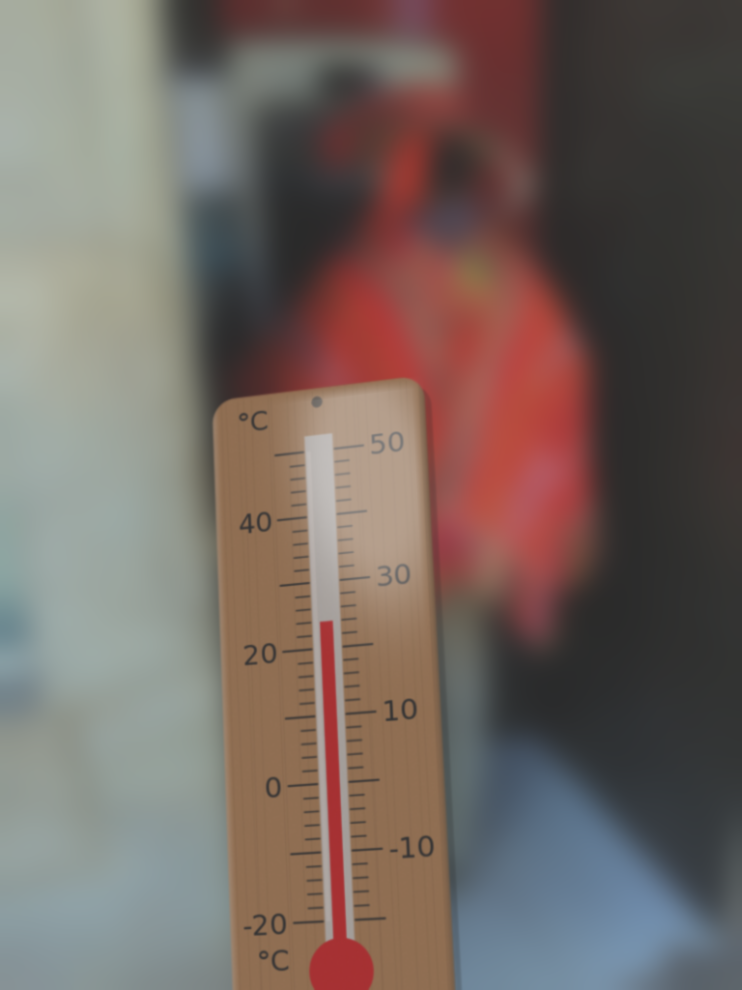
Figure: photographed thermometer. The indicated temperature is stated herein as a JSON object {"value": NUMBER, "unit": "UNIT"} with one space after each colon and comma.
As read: {"value": 24, "unit": "°C"}
